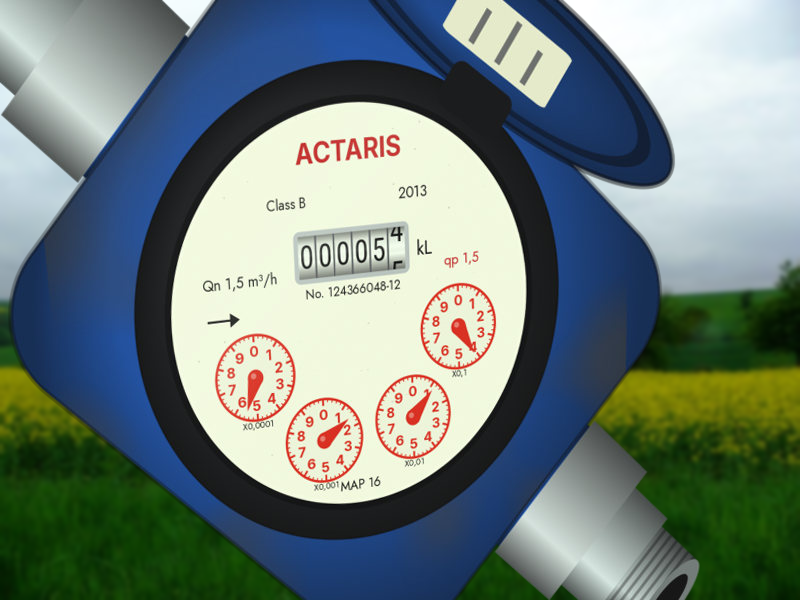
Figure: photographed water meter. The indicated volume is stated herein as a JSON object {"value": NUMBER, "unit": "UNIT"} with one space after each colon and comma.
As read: {"value": 54.4115, "unit": "kL"}
